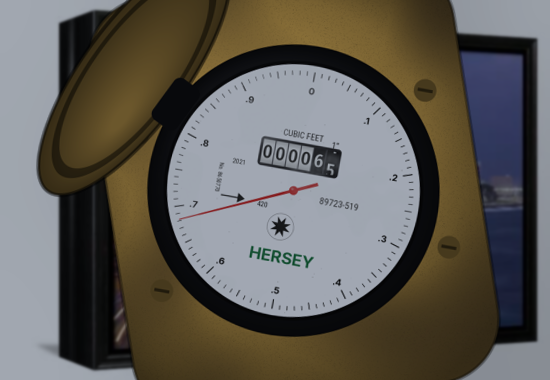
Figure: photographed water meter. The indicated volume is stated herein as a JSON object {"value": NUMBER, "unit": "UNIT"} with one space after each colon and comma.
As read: {"value": 64.68, "unit": "ft³"}
